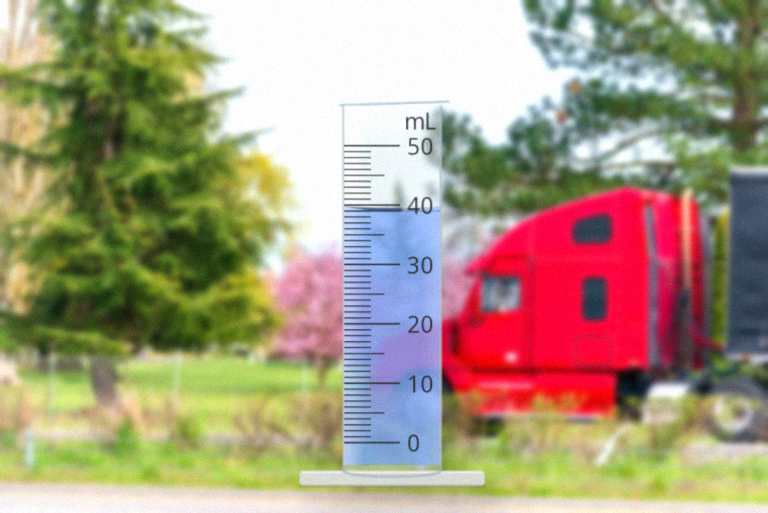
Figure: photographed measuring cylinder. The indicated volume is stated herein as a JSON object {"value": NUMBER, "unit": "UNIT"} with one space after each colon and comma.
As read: {"value": 39, "unit": "mL"}
